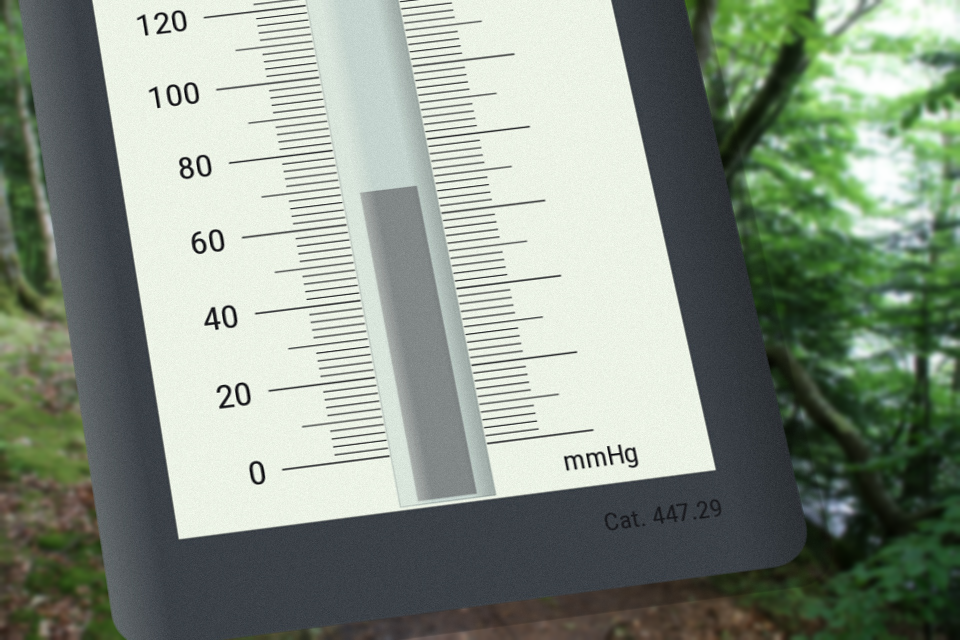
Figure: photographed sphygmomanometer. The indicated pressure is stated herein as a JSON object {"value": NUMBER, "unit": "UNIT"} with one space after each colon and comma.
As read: {"value": 68, "unit": "mmHg"}
